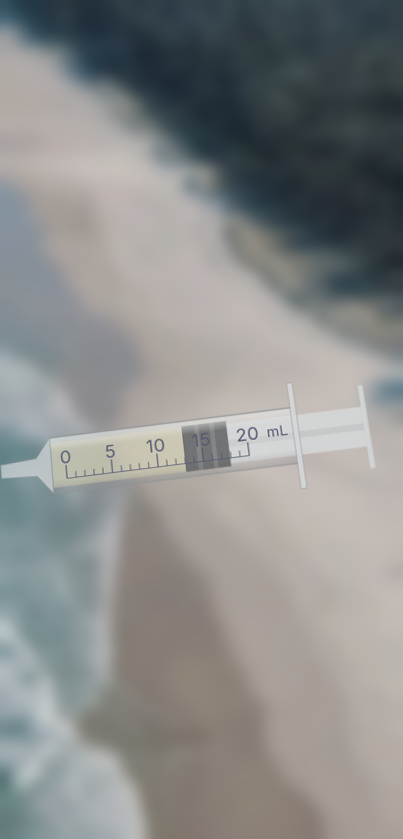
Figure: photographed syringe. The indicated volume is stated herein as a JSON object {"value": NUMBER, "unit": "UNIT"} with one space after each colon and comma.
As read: {"value": 13, "unit": "mL"}
